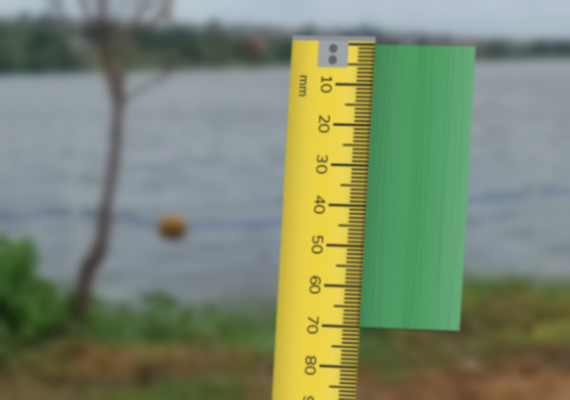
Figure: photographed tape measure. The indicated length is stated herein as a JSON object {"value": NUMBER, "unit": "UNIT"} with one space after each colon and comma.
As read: {"value": 70, "unit": "mm"}
